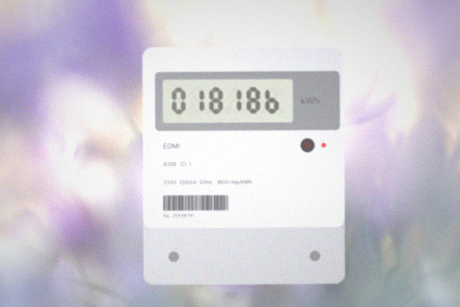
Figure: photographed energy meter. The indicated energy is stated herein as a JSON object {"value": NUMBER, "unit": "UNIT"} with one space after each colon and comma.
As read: {"value": 18186, "unit": "kWh"}
